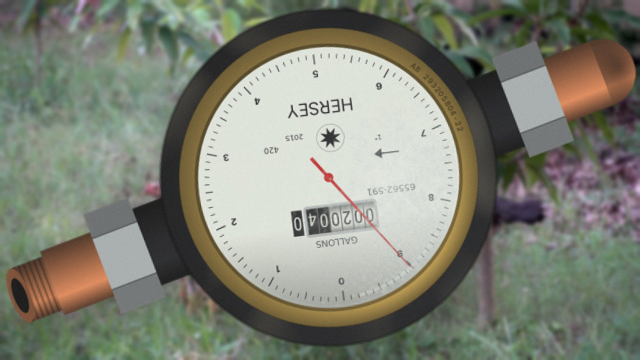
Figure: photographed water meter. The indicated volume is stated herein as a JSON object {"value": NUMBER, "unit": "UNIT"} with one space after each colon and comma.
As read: {"value": 20039.0, "unit": "gal"}
